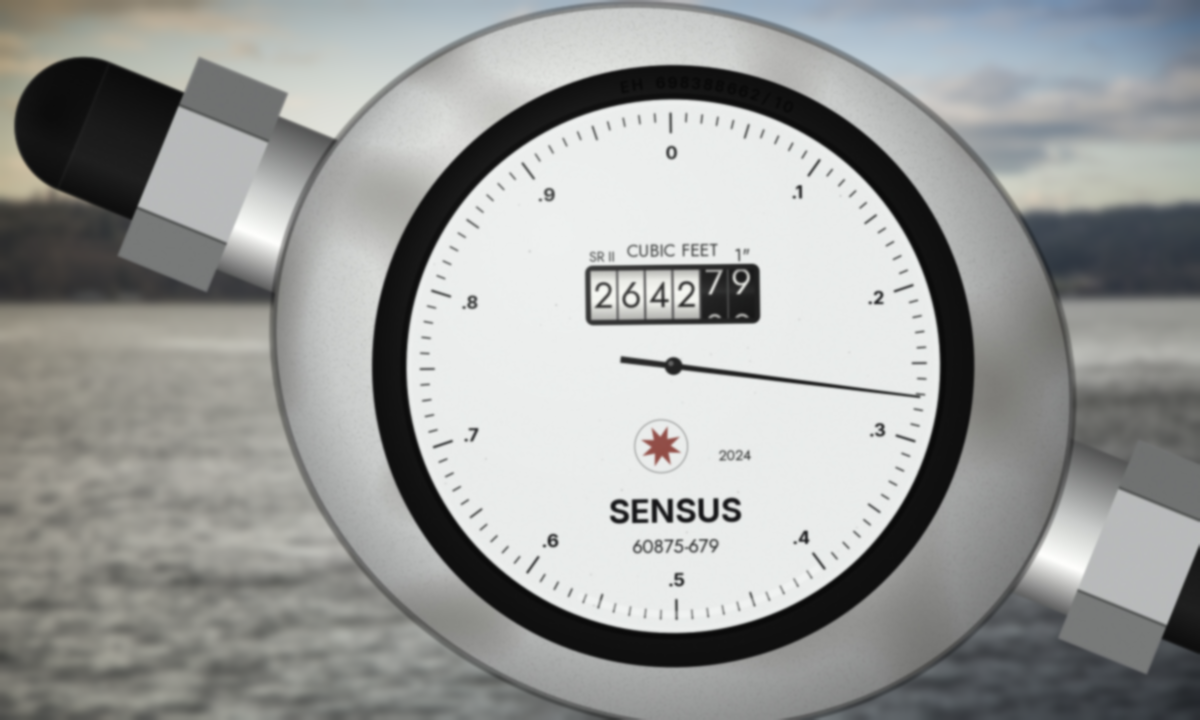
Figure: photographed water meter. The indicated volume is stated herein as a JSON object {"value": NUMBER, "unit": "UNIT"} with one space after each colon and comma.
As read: {"value": 264279.27, "unit": "ft³"}
